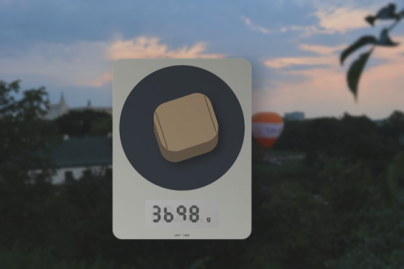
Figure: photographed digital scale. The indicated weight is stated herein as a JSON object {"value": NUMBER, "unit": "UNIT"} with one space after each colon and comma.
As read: {"value": 3698, "unit": "g"}
